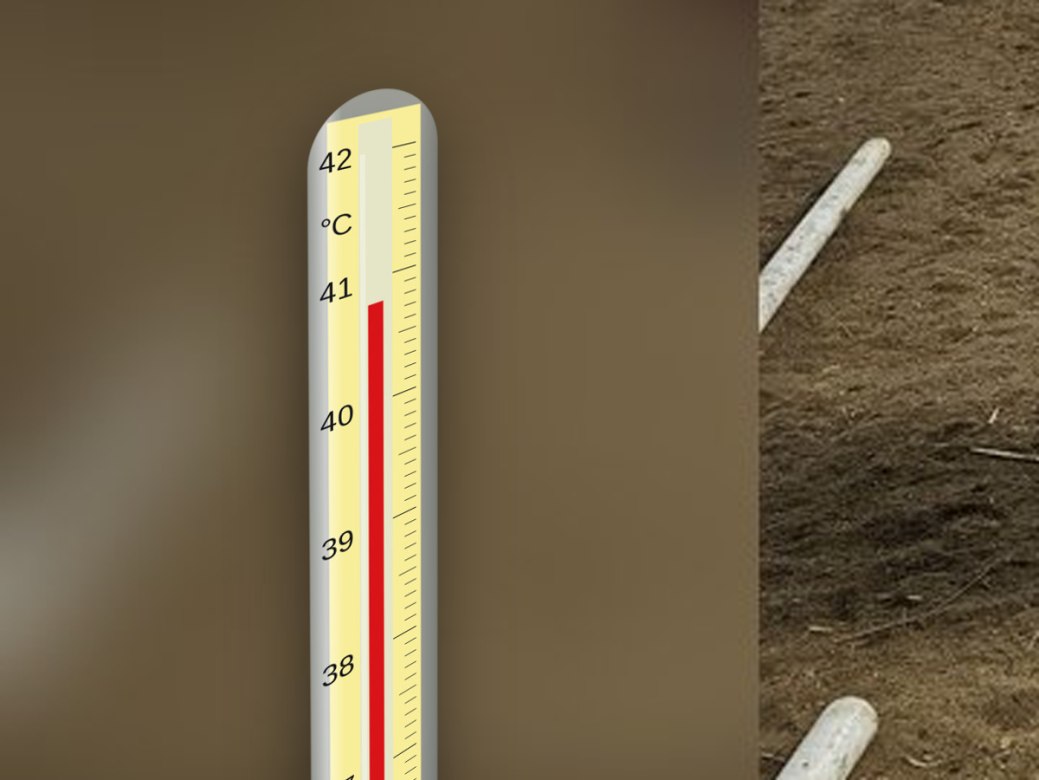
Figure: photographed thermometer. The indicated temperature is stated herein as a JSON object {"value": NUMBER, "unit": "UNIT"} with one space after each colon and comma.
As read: {"value": 40.8, "unit": "°C"}
